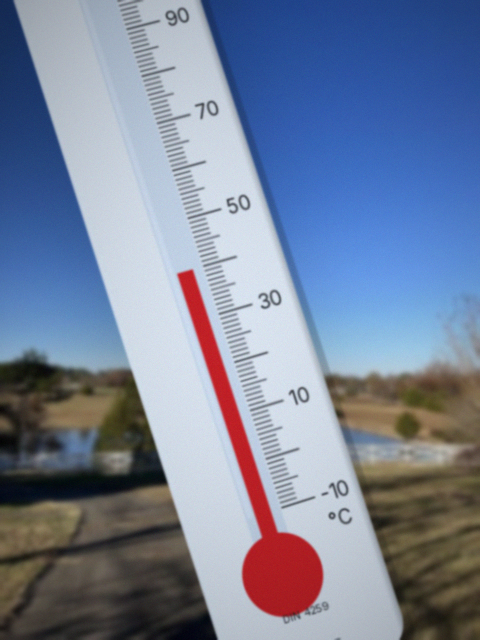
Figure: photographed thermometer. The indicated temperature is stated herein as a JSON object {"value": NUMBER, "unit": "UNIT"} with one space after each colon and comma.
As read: {"value": 40, "unit": "°C"}
